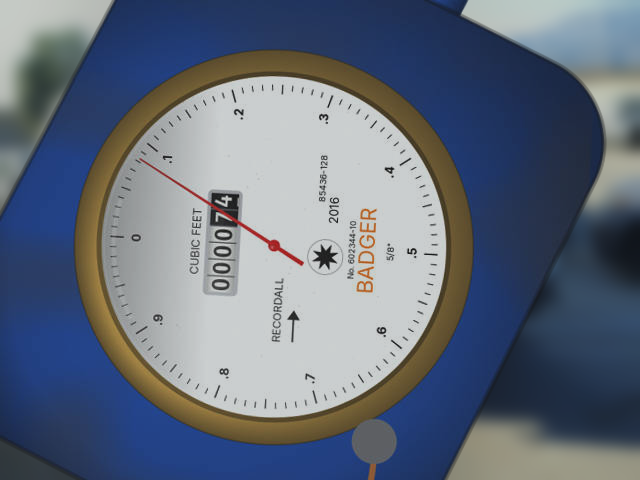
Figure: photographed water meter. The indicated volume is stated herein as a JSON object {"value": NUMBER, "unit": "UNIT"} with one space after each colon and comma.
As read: {"value": 74.08, "unit": "ft³"}
